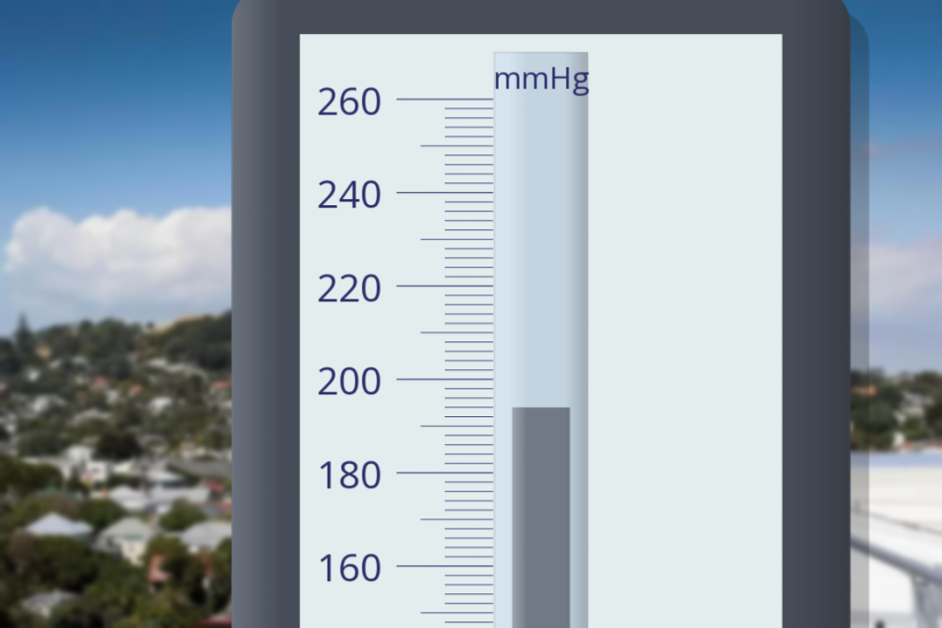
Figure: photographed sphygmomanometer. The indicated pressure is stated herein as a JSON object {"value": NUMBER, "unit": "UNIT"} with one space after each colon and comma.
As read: {"value": 194, "unit": "mmHg"}
